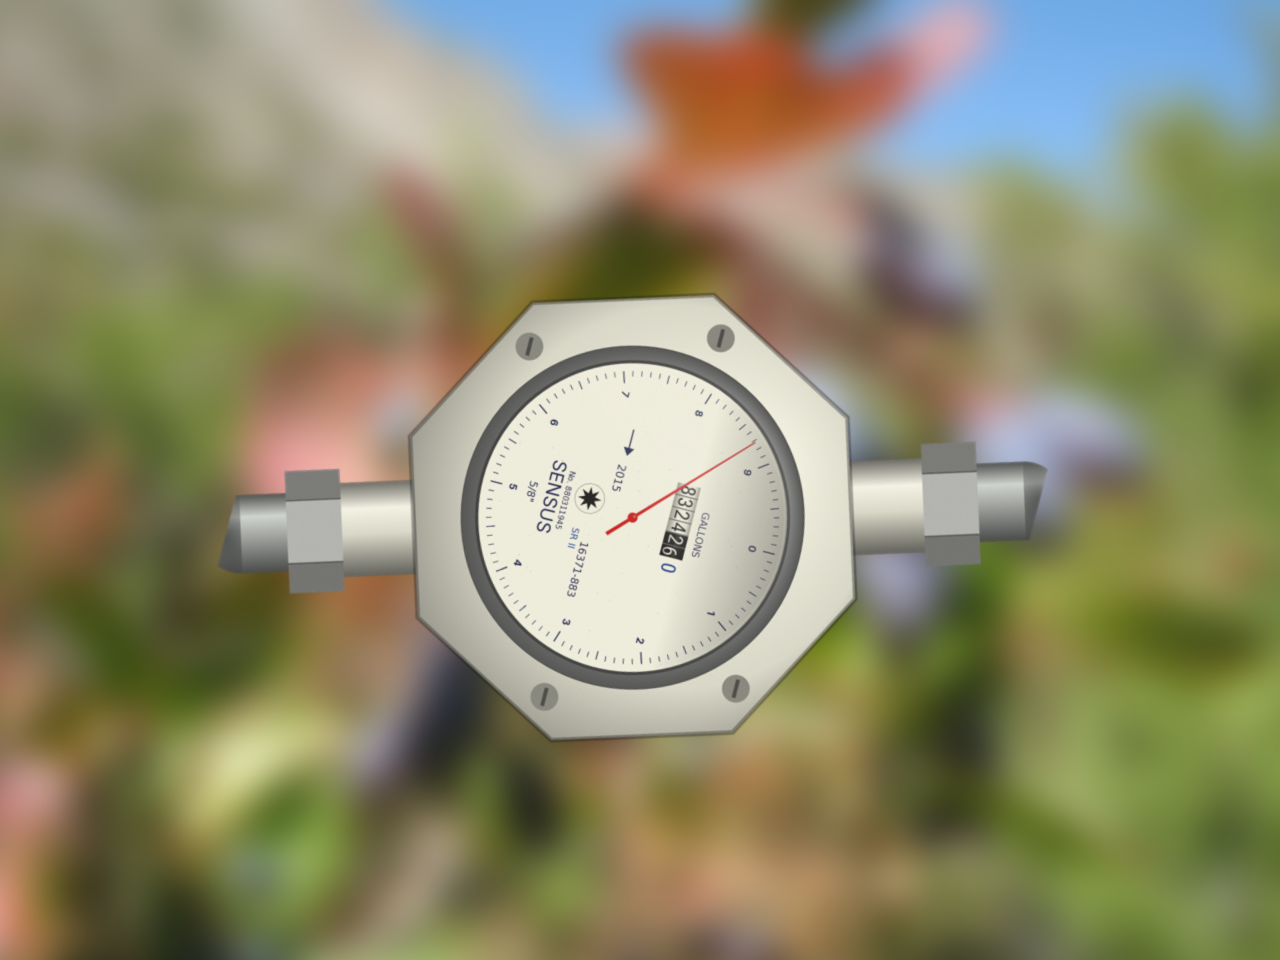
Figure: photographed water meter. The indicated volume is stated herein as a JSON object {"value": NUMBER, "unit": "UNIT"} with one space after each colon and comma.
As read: {"value": 8324258.7, "unit": "gal"}
